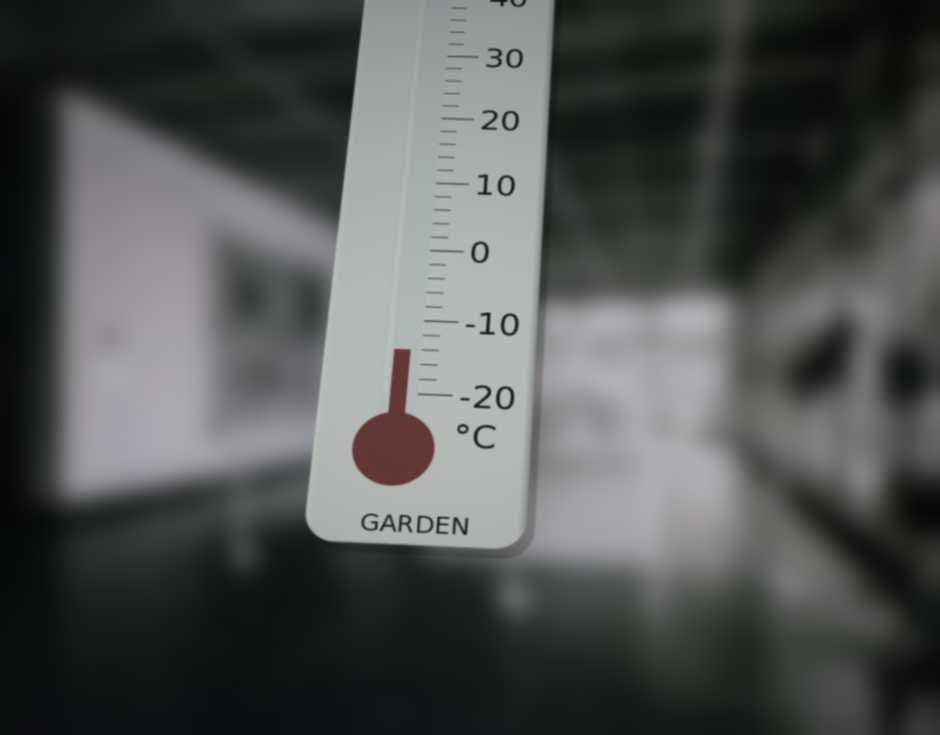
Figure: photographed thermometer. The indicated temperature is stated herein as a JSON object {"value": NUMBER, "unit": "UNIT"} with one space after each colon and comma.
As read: {"value": -14, "unit": "°C"}
